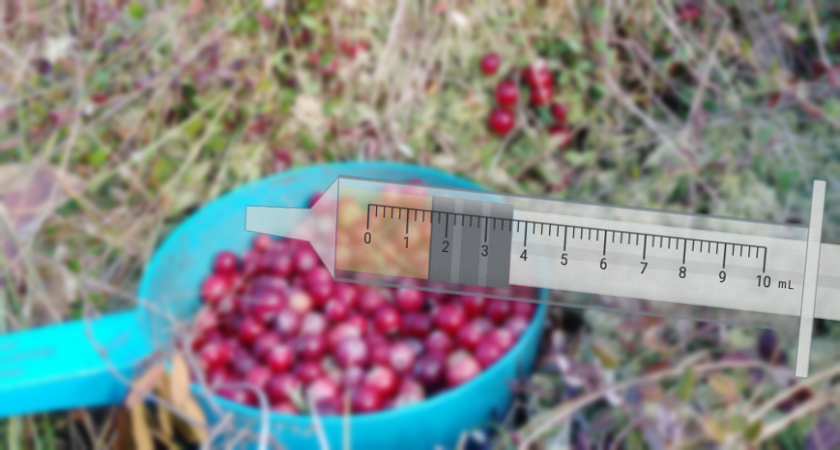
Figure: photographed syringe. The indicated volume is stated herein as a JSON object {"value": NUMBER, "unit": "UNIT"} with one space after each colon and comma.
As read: {"value": 1.6, "unit": "mL"}
